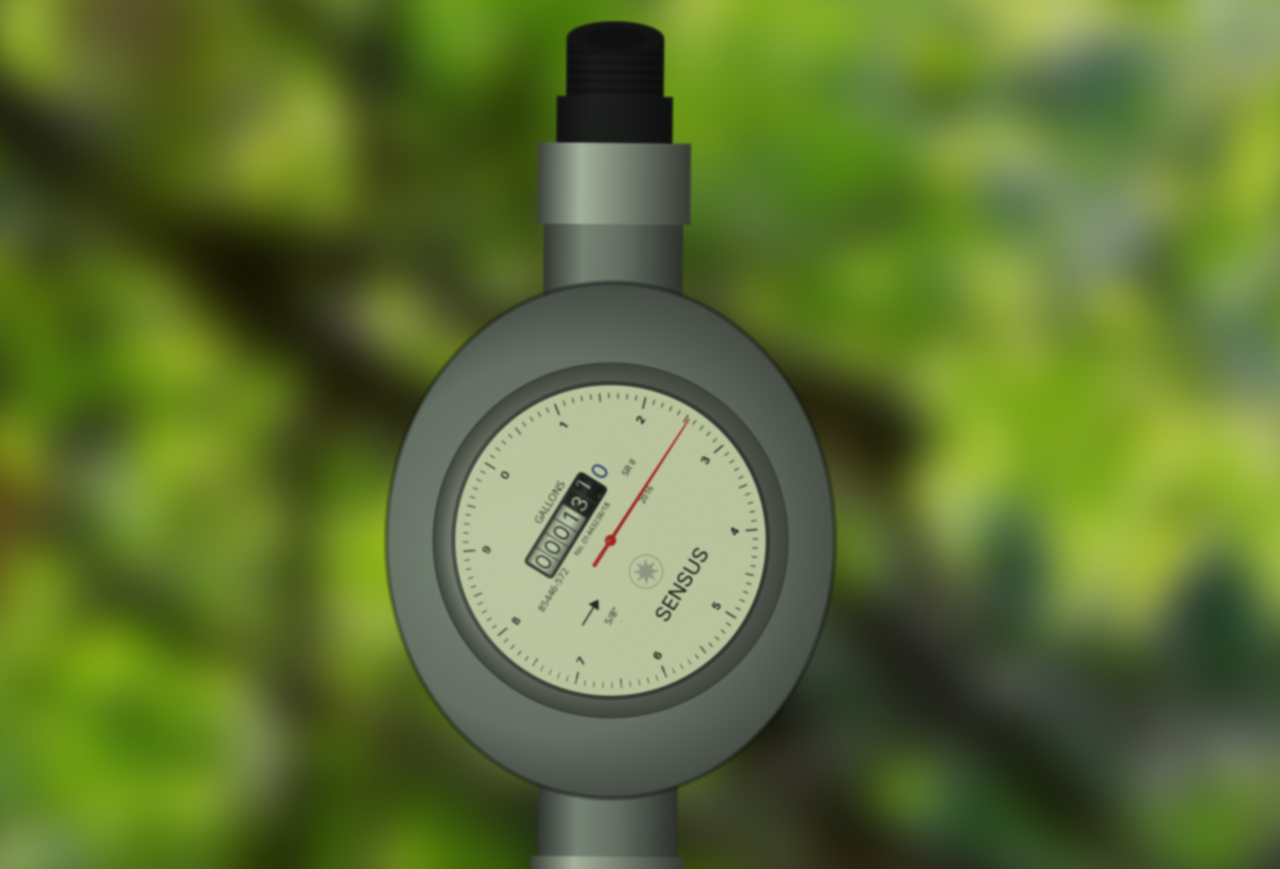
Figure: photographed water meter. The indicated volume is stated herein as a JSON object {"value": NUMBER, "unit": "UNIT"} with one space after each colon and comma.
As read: {"value": 1312.5, "unit": "gal"}
